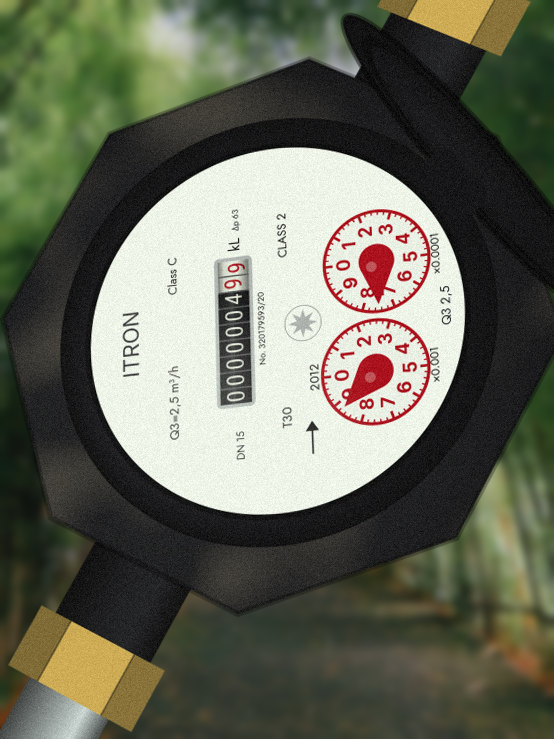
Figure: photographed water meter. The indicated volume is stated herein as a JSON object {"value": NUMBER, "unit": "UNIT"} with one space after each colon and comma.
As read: {"value": 4.9887, "unit": "kL"}
